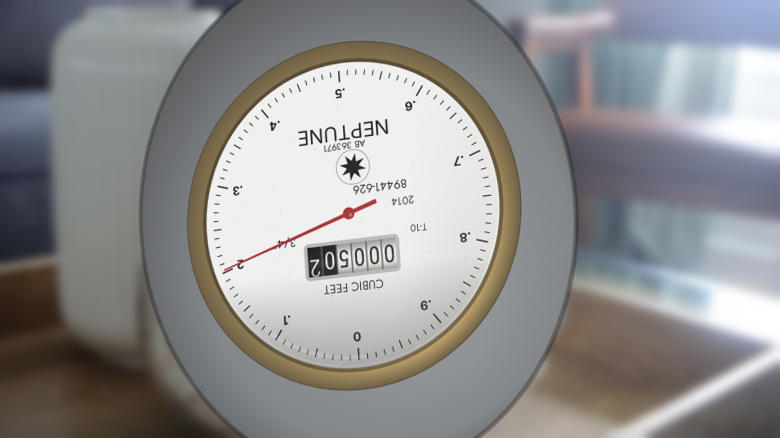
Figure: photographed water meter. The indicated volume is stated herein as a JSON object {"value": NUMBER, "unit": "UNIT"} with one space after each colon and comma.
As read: {"value": 502.20, "unit": "ft³"}
